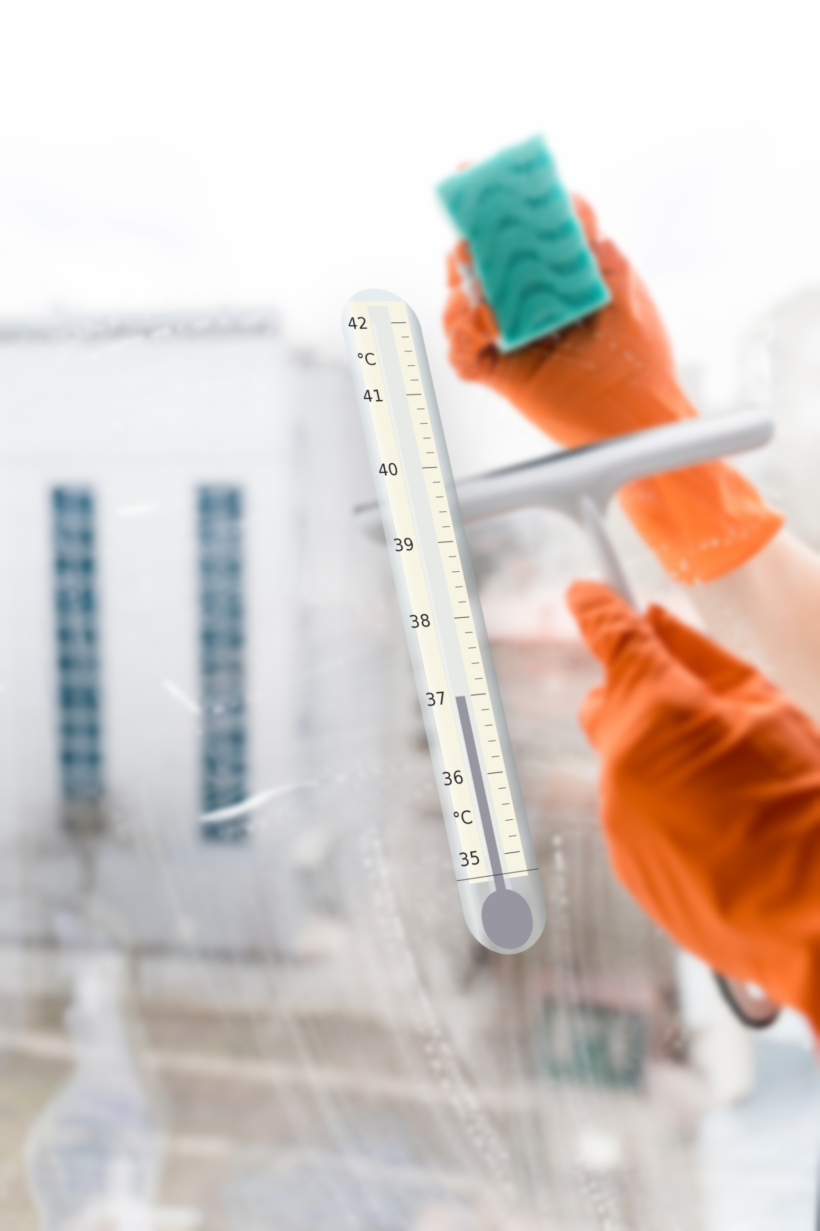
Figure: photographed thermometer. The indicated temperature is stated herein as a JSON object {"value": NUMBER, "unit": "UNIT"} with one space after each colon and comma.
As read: {"value": 37, "unit": "°C"}
